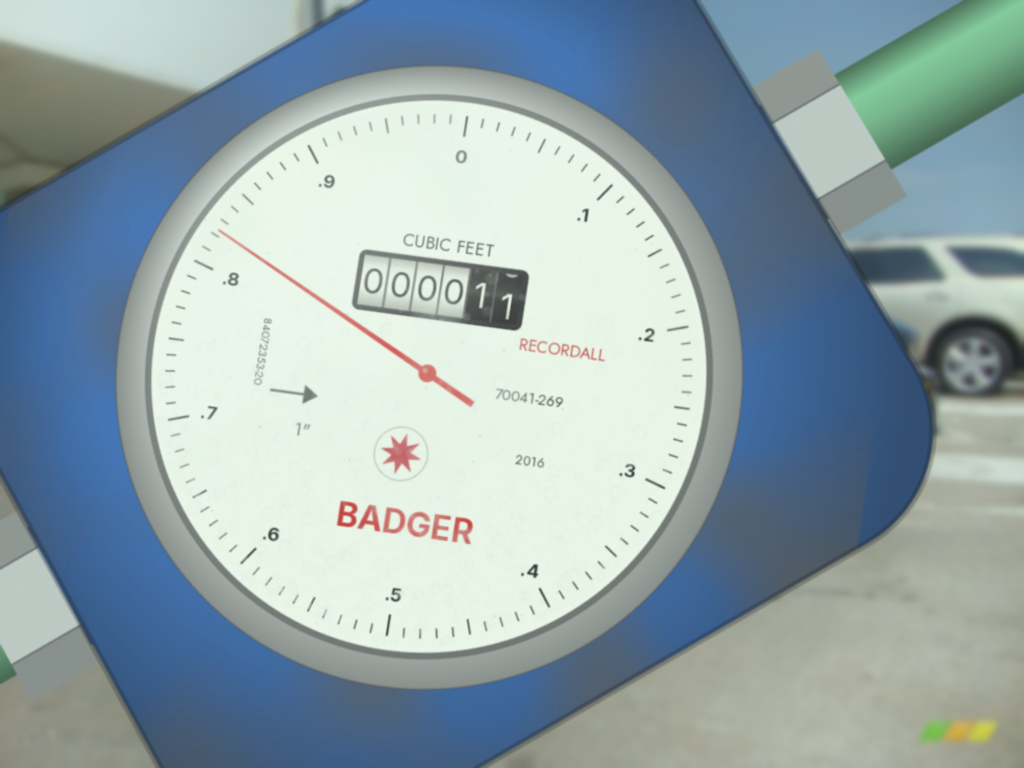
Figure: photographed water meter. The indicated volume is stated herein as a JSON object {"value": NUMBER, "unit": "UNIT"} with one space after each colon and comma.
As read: {"value": 10.82, "unit": "ft³"}
